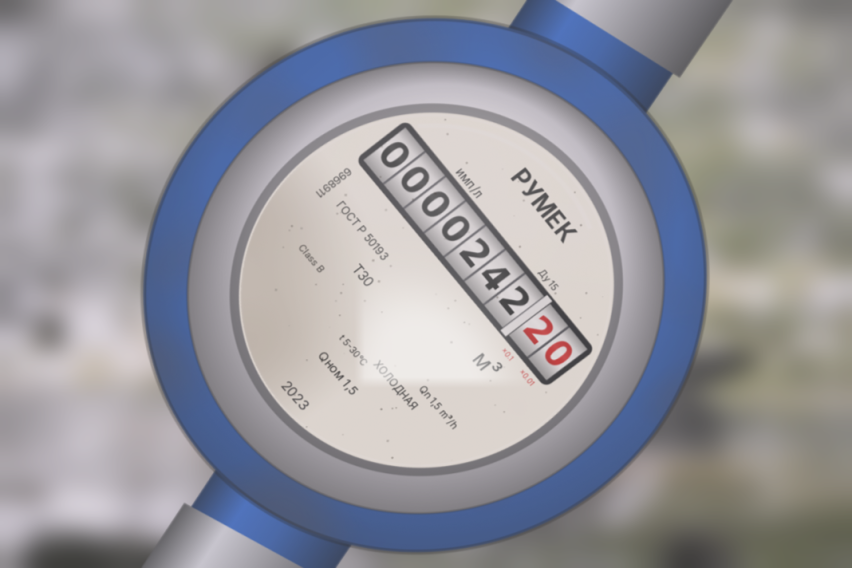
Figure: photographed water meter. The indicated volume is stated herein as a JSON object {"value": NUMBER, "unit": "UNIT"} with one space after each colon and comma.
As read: {"value": 242.20, "unit": "m³"}
